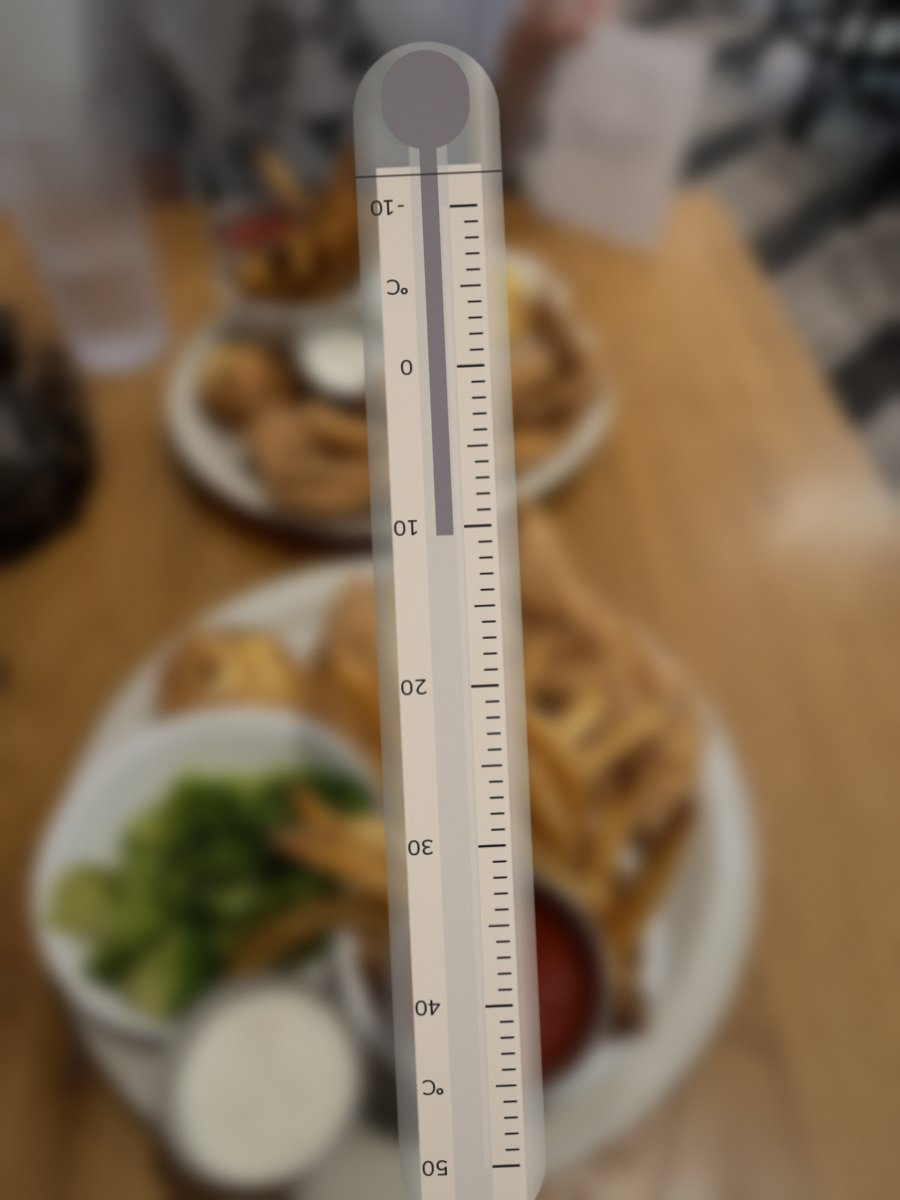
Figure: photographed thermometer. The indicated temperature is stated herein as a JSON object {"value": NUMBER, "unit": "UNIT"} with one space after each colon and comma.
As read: {"value": 10.5, "unit": "°C"}
